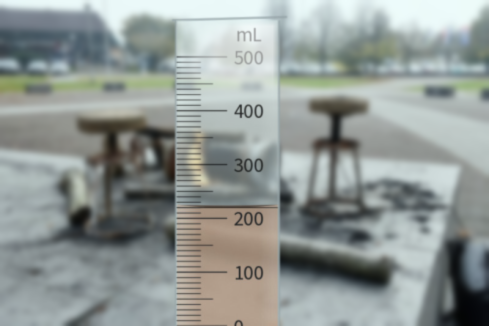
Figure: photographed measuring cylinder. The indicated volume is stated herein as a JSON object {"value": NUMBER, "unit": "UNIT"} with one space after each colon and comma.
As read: {"value": 220, "unit": "mL"}
